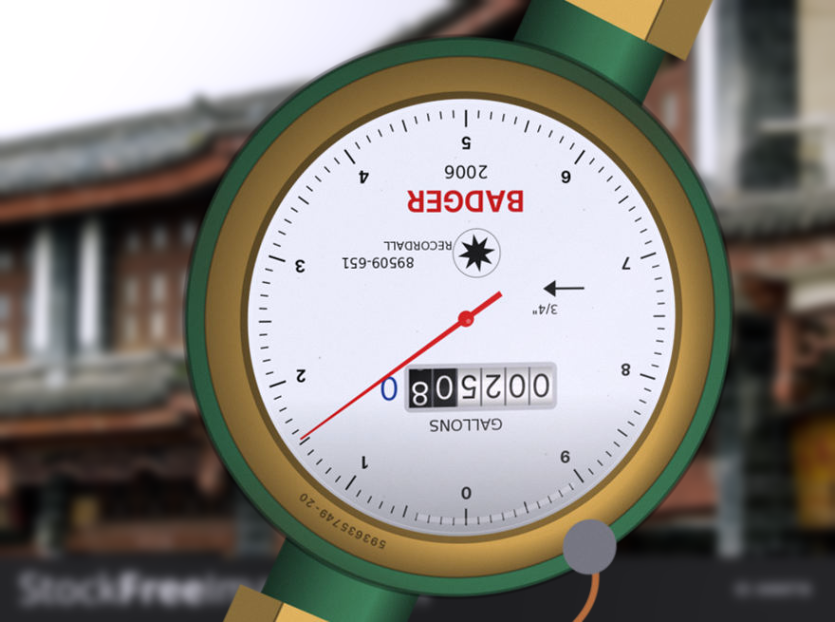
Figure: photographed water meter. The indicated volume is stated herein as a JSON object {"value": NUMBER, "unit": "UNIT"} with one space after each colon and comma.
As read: {"value": 25081.5, "unit": "gal"}
